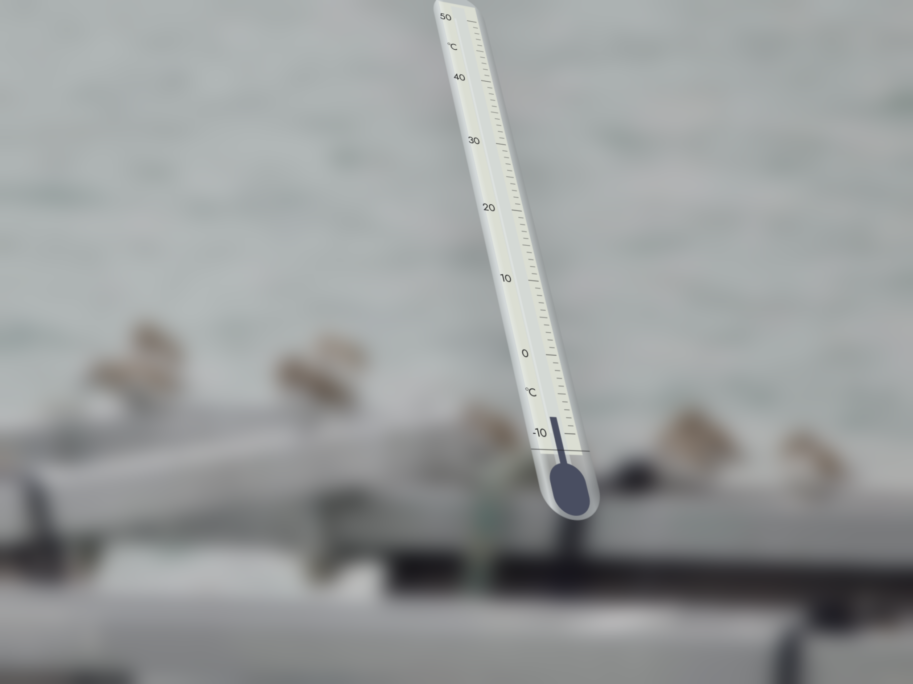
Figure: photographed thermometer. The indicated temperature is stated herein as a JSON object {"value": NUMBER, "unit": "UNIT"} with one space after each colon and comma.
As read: {"value": -8, "unit": "°C"}
